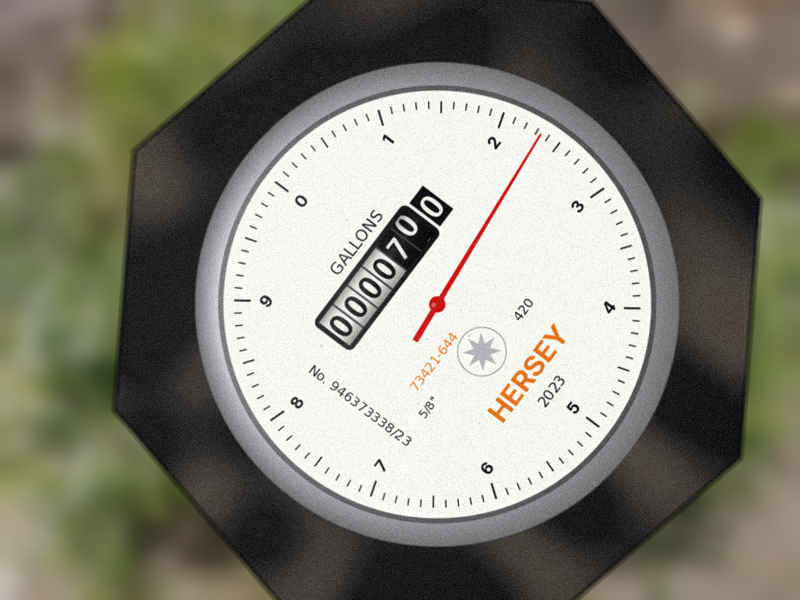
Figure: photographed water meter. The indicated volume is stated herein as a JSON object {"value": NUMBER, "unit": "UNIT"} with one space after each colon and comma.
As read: {"value": 702.3, "unit": "gal"}
